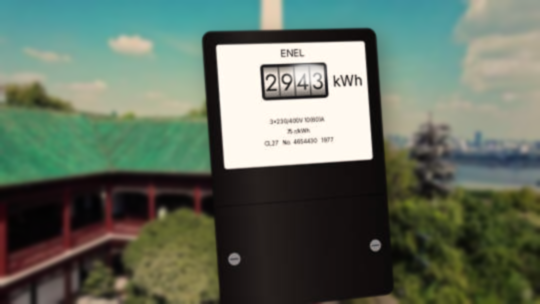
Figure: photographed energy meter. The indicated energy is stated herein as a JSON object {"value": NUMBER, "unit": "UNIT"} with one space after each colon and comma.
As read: {"value": 2943, "unit": "kWh"}
